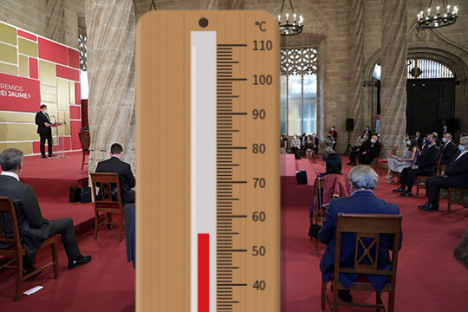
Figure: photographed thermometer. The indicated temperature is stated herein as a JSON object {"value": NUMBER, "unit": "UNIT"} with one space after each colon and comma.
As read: {"value": 55, "unit": "°C"}
